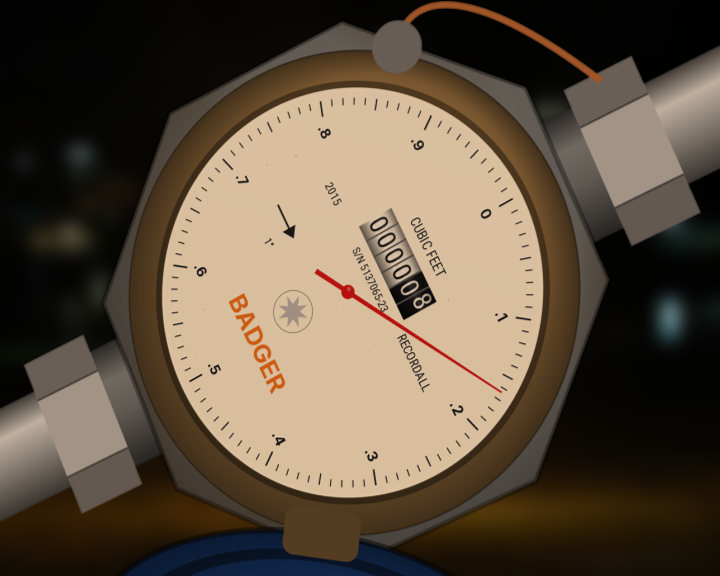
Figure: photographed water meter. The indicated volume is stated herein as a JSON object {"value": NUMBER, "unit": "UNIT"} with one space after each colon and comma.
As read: {"value": 8.16, "unit": "ft³"}
